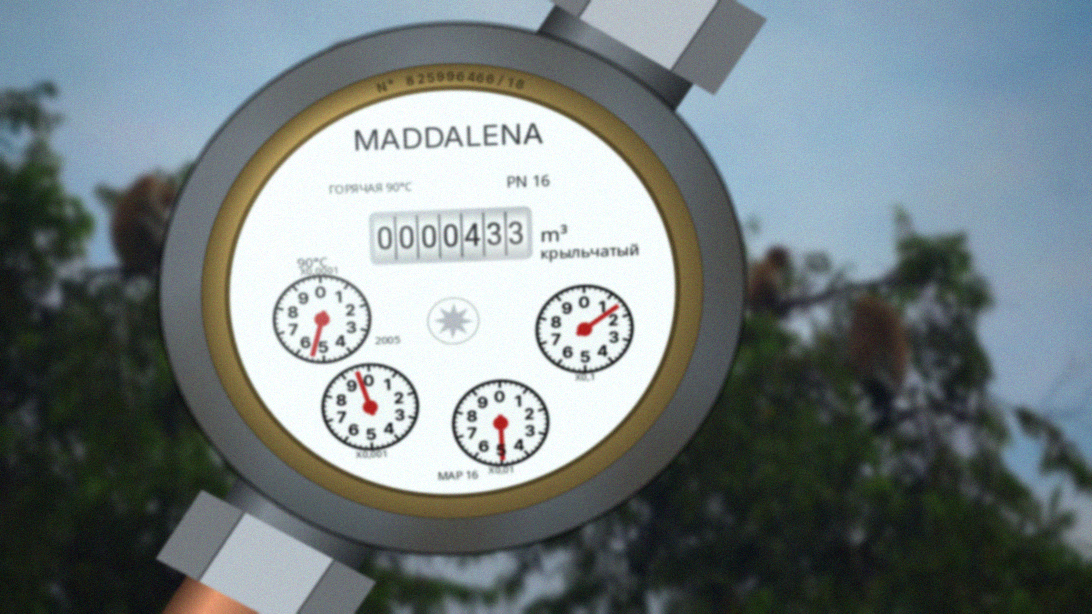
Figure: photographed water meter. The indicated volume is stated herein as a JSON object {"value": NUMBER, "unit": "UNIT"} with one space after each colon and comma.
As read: {"value": 433.1495, "unit": "m³"}
